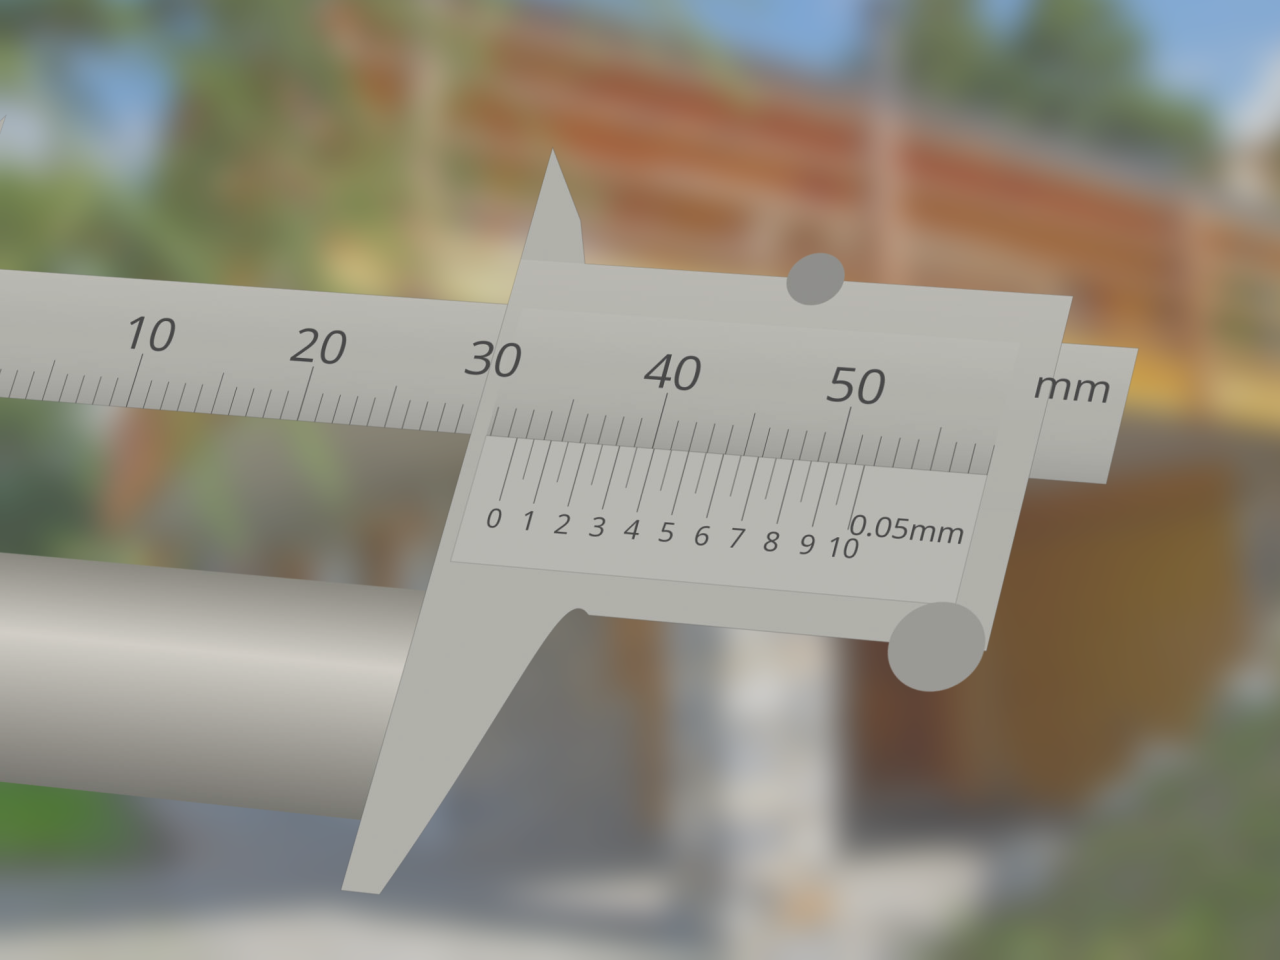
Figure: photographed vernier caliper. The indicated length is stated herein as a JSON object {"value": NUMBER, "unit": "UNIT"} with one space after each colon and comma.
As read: {"value": 32.5, "unit": "mm"}
